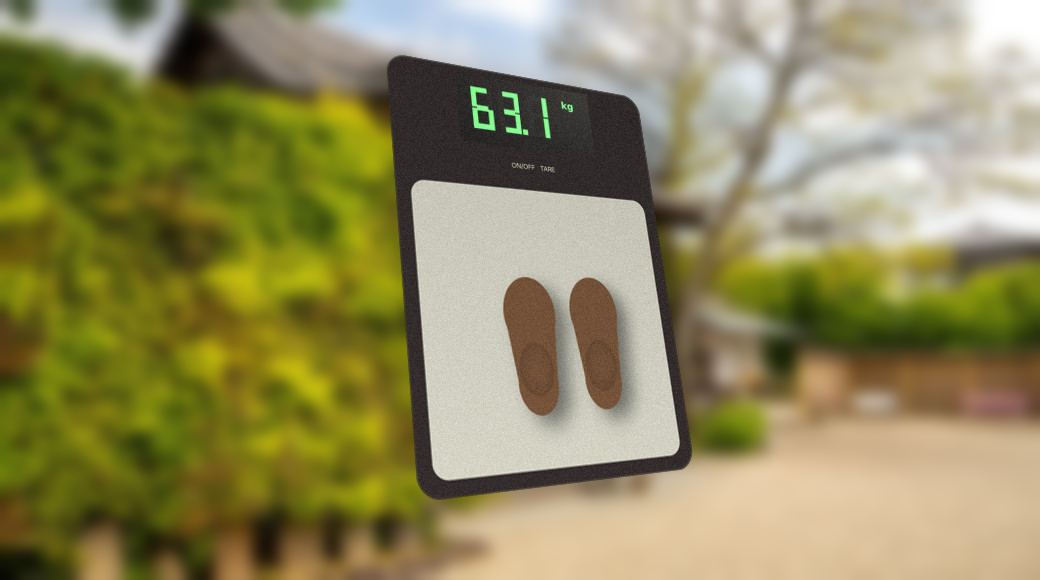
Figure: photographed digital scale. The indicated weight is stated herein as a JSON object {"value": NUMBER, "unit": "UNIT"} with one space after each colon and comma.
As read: {"value": 63.1, "unit": "kg"}
